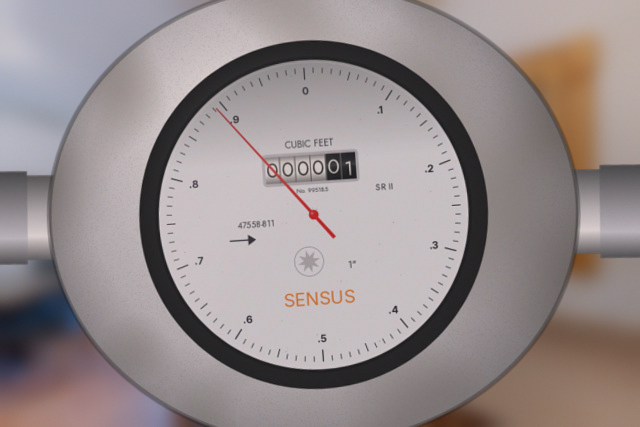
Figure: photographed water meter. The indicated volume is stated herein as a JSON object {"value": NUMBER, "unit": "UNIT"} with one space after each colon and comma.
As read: {"value": 0.89, "unit": "ft³"}
